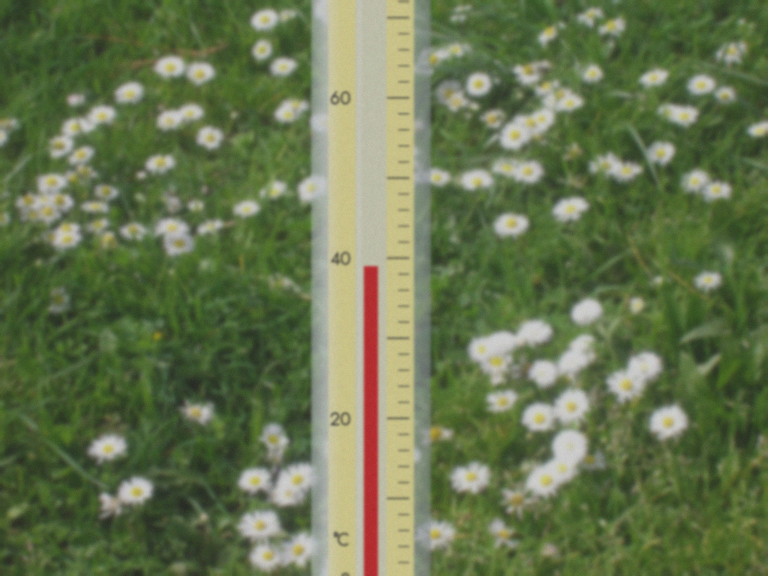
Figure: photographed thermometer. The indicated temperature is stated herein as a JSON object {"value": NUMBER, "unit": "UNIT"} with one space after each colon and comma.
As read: {"value": 39, "unit": "°C"}
